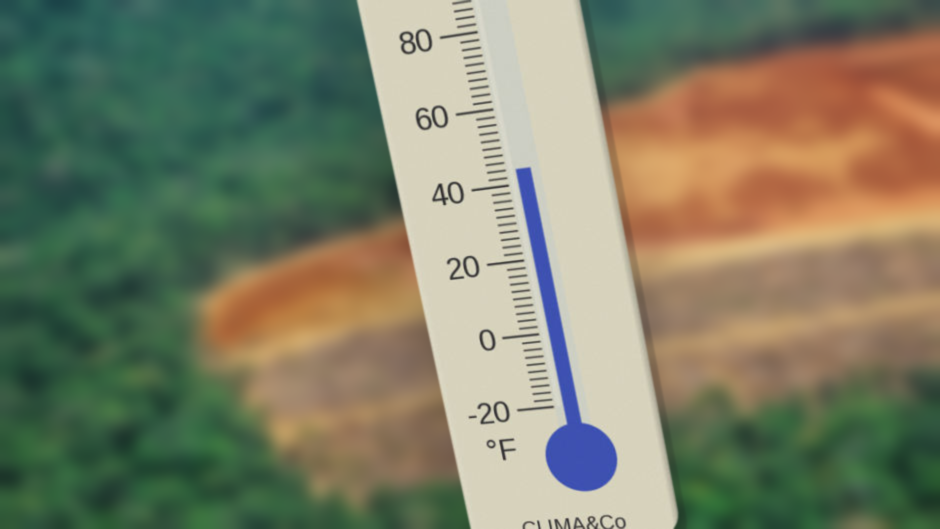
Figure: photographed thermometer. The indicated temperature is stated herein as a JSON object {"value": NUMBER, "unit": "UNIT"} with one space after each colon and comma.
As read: {"value": 44, "unit": "°F"}
